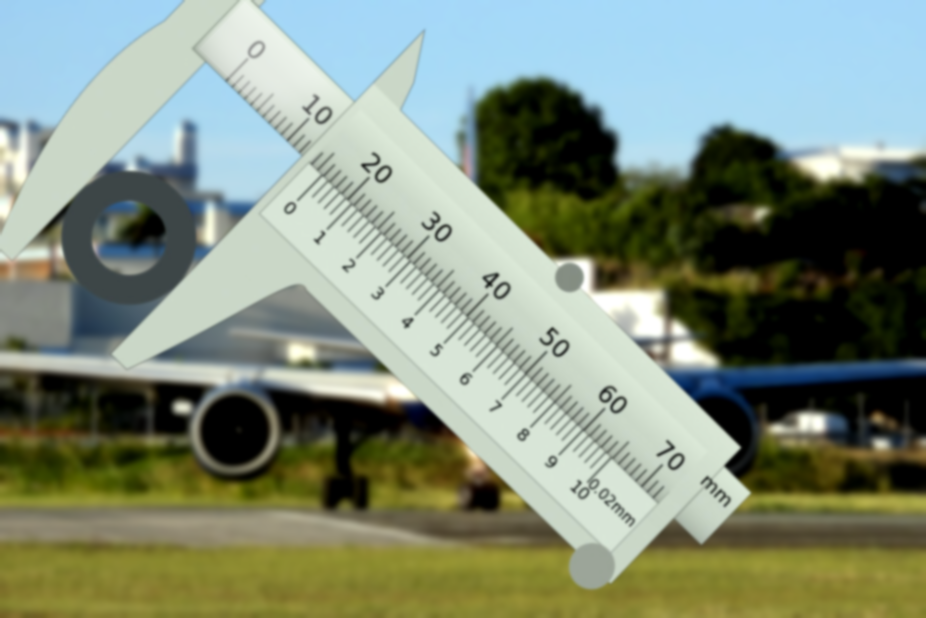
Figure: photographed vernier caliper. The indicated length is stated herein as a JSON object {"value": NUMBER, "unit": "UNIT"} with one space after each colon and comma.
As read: {"value": 15.8, "unit": "mm"}
